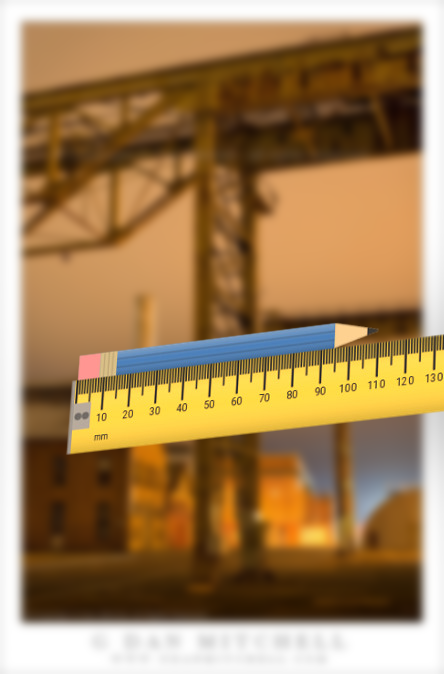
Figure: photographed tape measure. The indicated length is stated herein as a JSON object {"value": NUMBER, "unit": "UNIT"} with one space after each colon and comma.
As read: {"value": 110, "unit": "mm"}
